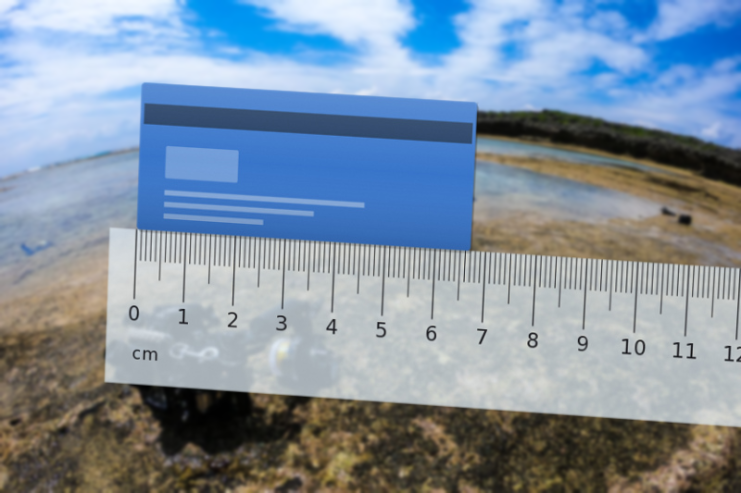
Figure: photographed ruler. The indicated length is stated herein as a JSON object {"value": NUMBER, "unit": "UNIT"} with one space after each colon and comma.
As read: {"value": 6.7, "unit": "cm"}
